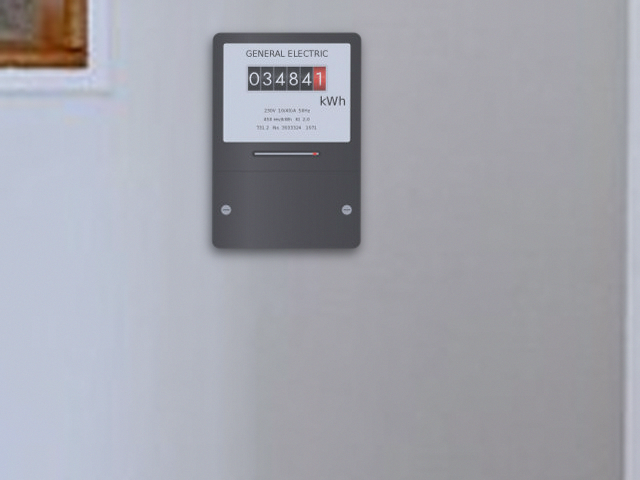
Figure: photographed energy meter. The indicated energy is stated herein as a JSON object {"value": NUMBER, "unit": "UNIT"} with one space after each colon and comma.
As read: {"value": 3484.1, "unit": "kWh"}
